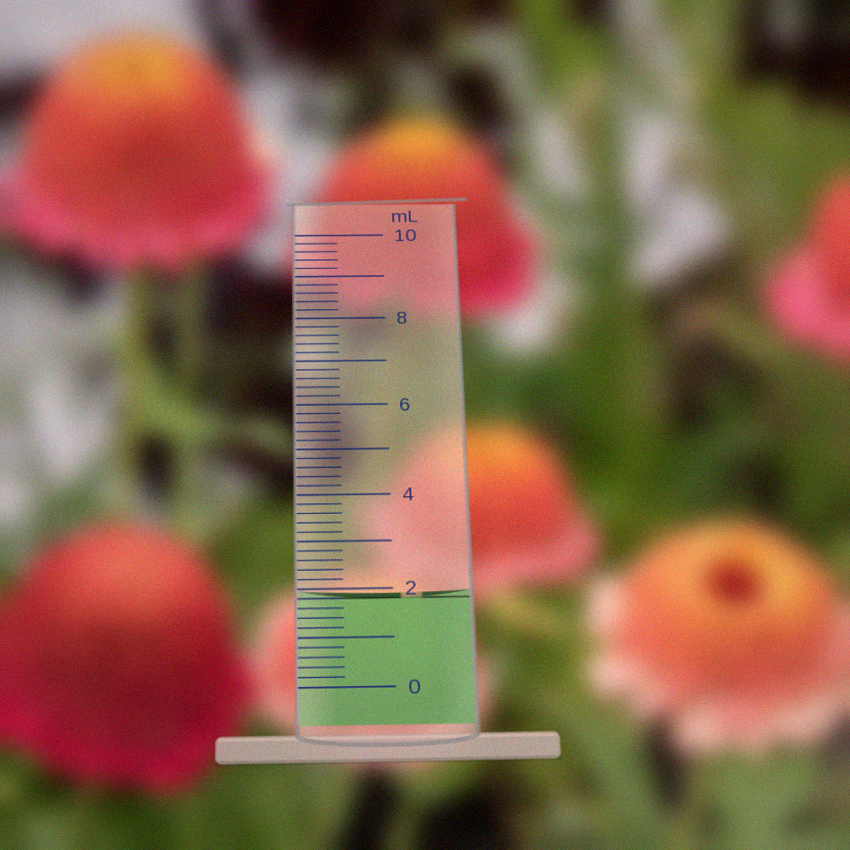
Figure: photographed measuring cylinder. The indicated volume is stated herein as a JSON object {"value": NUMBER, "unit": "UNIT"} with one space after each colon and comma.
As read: {"value": 1.8, "unit": "mL"}
